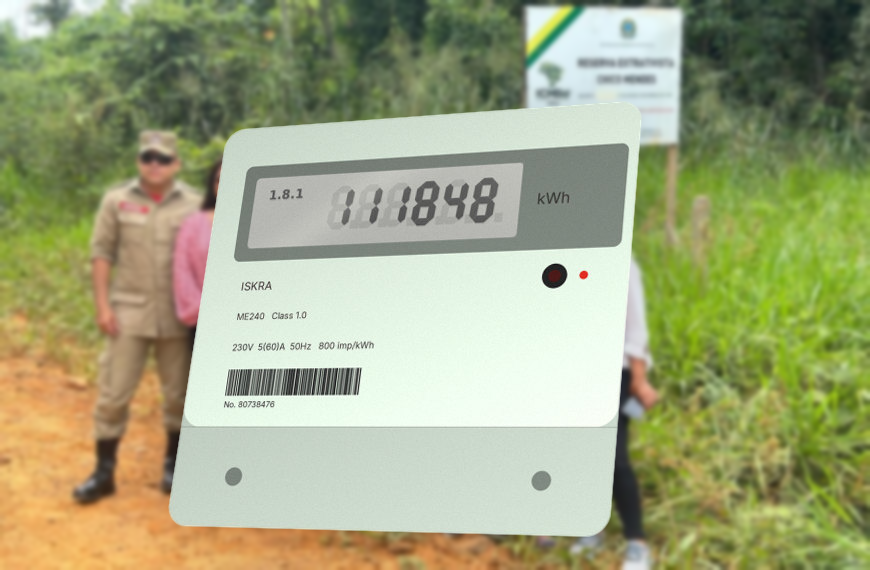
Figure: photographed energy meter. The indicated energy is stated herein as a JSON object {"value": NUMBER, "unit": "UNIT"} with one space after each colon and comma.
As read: {"value": 111848, "unit": "kWh"}
